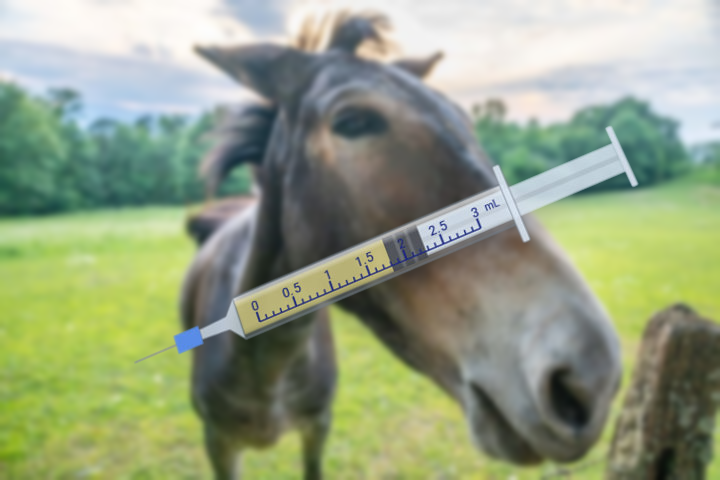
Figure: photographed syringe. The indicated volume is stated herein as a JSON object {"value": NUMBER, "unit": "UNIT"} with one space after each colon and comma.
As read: {"value": 1.8, "unit": "mL"}
